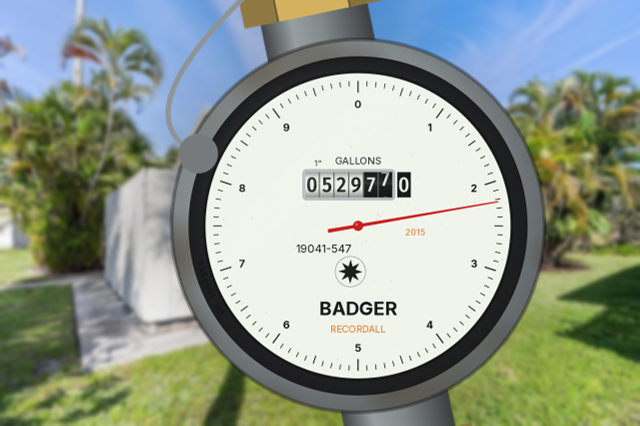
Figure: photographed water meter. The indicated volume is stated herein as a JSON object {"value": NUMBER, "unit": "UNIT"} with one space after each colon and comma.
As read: {"value": 529772.2, "unit": "gal"}
